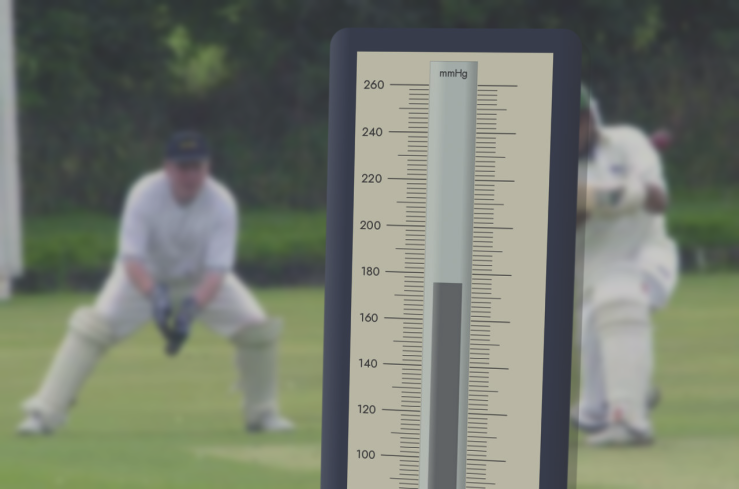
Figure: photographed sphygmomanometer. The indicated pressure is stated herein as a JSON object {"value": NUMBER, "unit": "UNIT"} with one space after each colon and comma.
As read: {"value": 176, "unit": "mmHg"}
